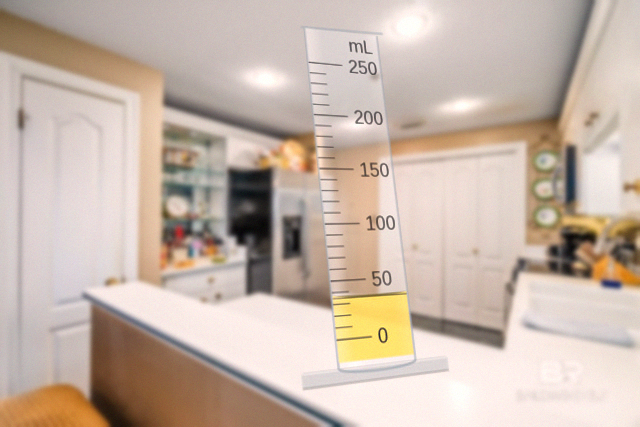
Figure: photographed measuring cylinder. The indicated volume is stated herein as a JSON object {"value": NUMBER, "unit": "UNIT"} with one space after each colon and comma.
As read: {"value": 35, "unit": "mL"}
